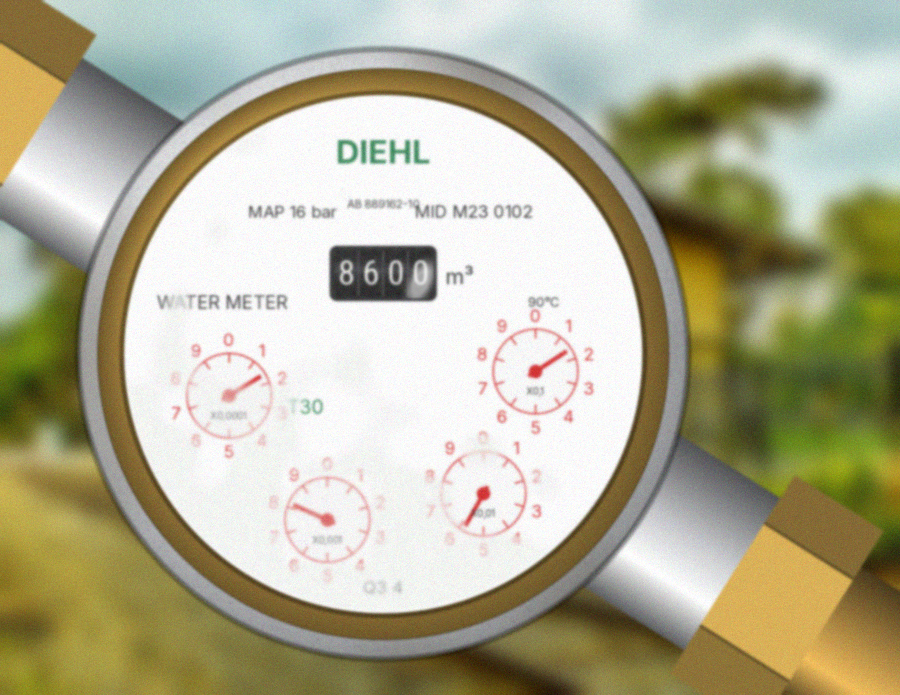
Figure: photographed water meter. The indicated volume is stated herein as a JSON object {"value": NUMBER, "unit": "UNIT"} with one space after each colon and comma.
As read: {"value": 8600.1581, "unit": "m³"}
